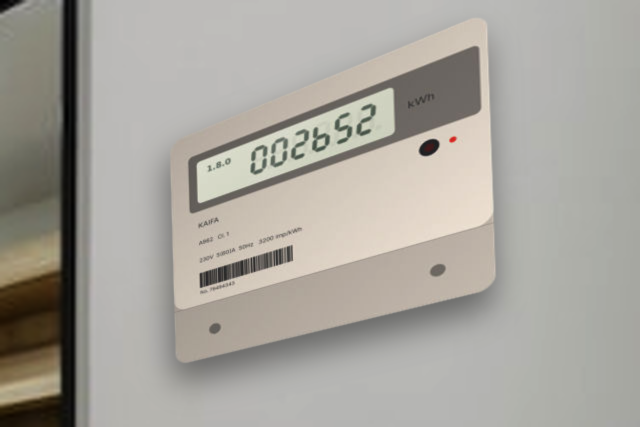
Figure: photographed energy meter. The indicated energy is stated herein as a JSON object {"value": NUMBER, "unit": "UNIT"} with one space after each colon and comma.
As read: {"value": 2652, "unit": "kWh"}
